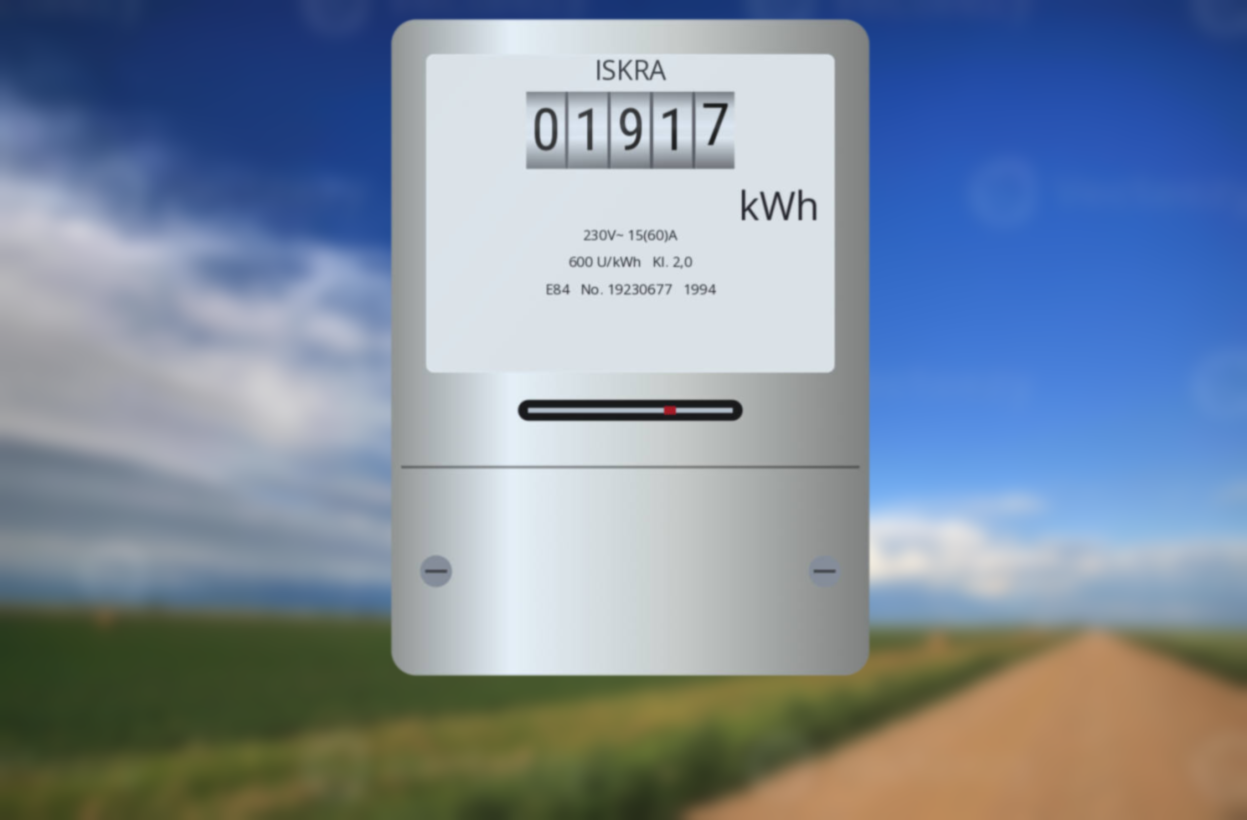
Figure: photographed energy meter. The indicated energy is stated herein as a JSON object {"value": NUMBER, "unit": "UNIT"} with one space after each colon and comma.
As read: {"value": 1917, "unit": "kWh"}
